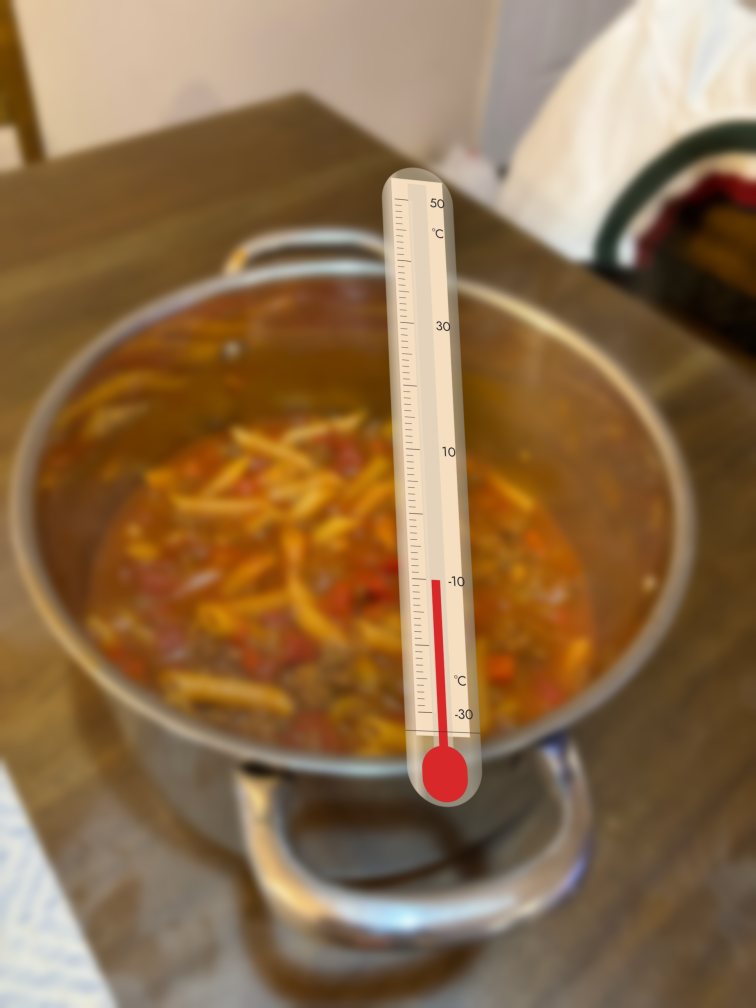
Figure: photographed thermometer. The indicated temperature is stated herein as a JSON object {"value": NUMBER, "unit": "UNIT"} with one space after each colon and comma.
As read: {"value": -10, "unit": "°C"}
